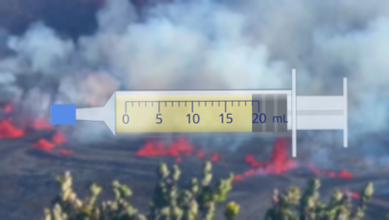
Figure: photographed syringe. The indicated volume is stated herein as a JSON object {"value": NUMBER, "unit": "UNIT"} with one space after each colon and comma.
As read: {"value": 19, "unit": "mL"}
